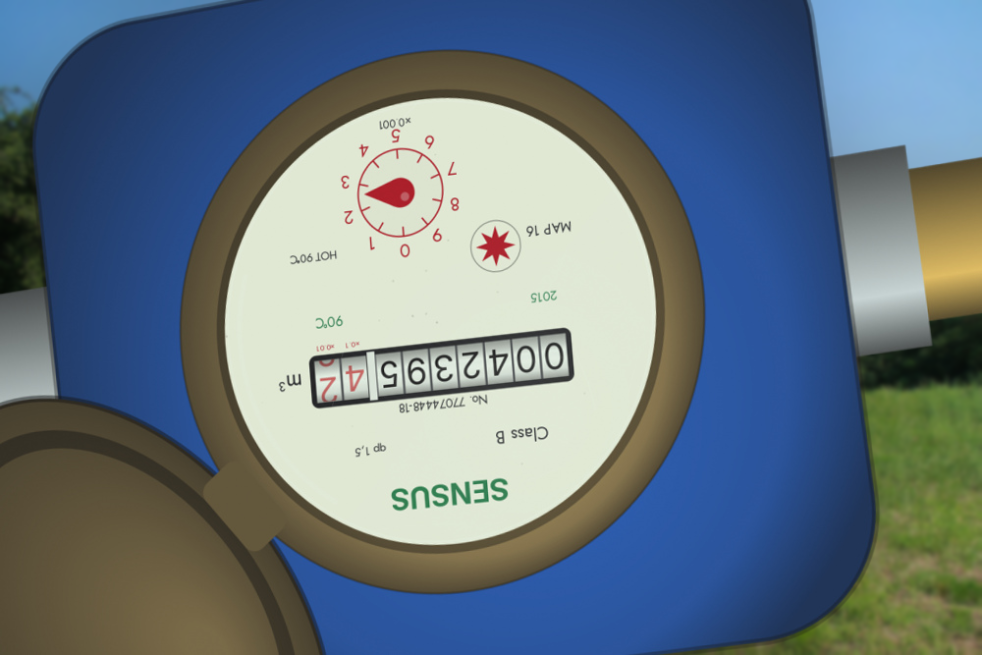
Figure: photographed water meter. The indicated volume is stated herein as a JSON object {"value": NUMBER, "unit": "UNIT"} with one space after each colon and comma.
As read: {"value": 42395.422, "unit": "m³"}
